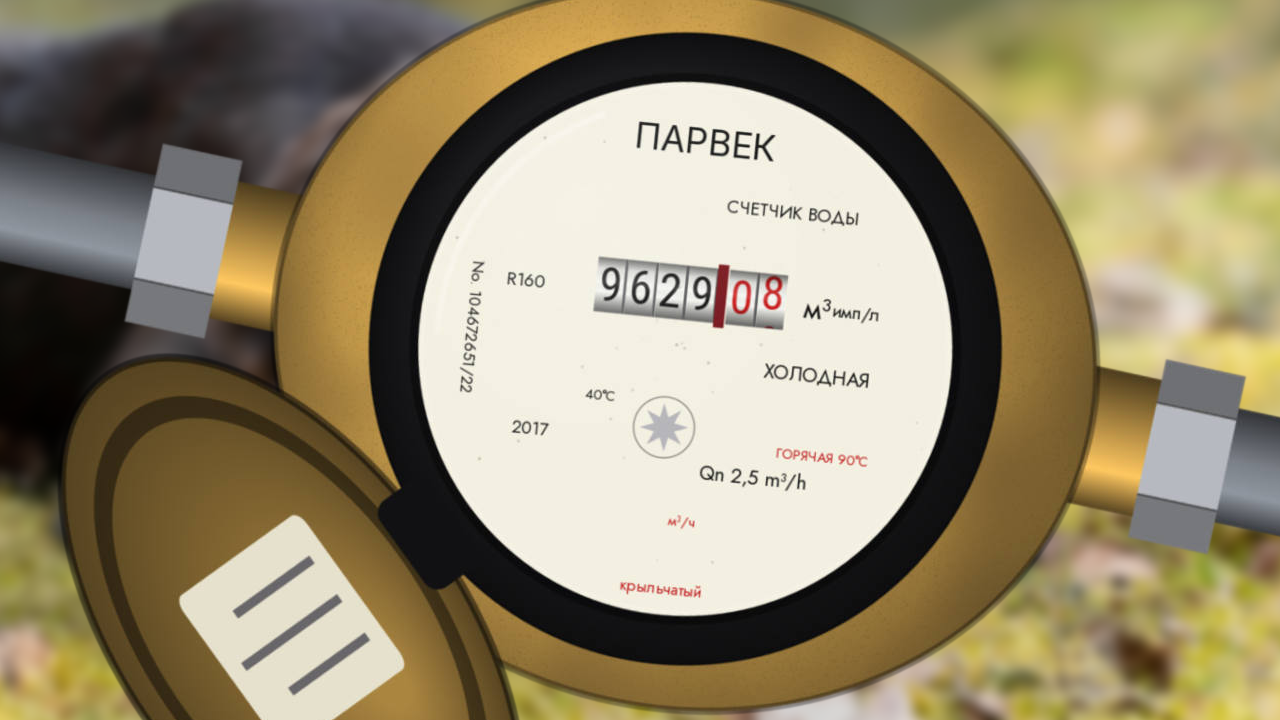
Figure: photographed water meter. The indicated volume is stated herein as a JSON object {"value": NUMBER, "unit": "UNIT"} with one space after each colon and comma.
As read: {"value": 9629.08, "unit": "m³"}
